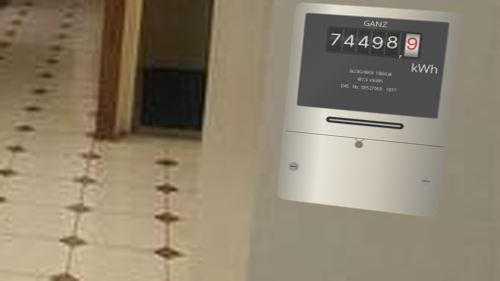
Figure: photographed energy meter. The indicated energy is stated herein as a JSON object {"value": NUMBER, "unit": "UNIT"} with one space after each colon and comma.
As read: {"value": 74498.9, "unit": "kWh"}
